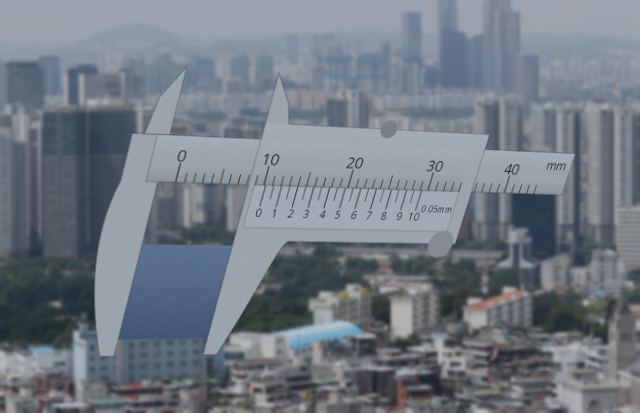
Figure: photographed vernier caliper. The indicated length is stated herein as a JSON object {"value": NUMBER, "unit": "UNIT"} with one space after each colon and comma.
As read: {"value": 10.2, "unit": "mm"}
